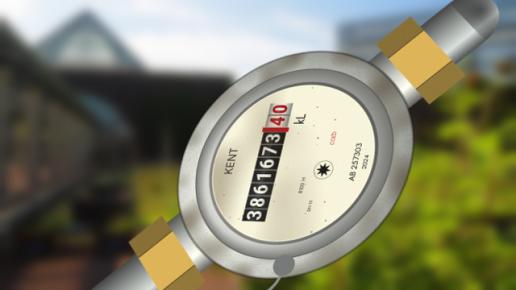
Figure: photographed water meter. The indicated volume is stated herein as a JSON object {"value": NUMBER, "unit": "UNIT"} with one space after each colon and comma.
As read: {"value": 3861673.40, "unit": "kL"}
